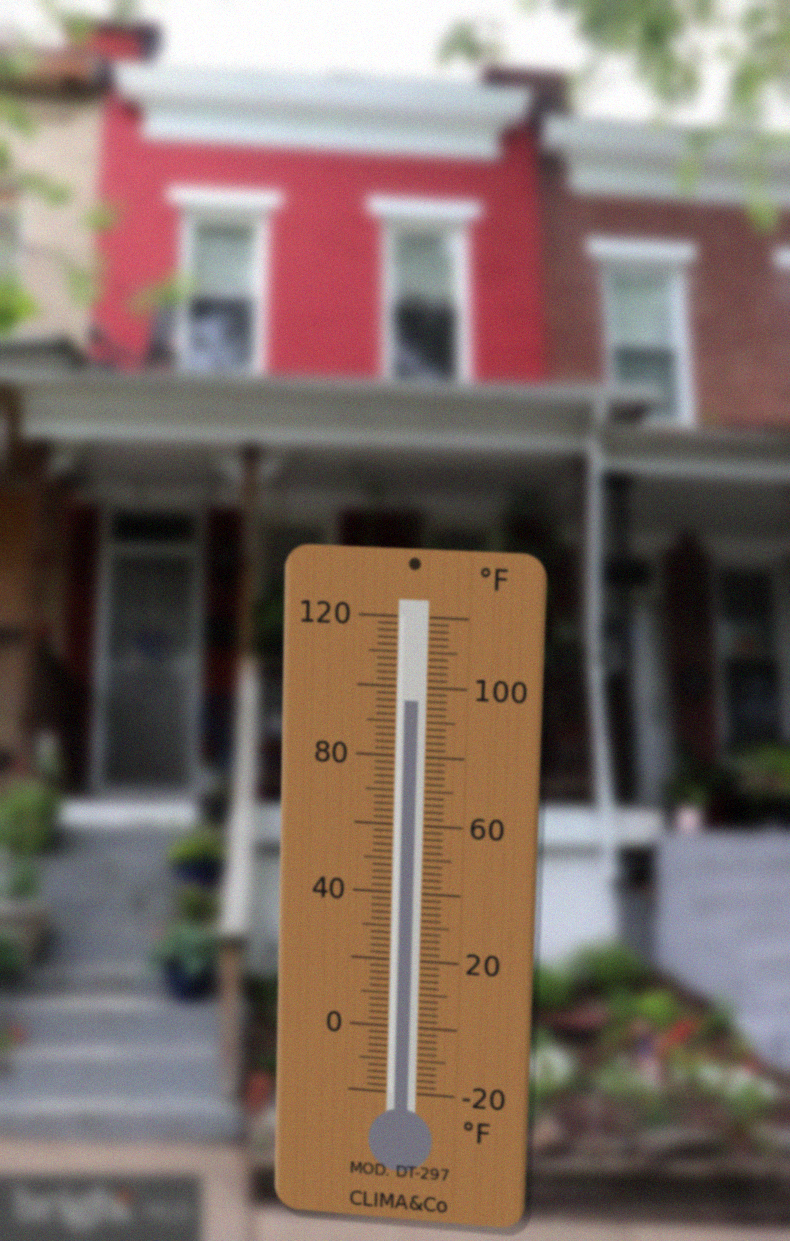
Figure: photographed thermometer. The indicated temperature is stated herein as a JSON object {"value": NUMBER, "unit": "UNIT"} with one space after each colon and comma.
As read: {"value": 96, "unit": "°F"}
